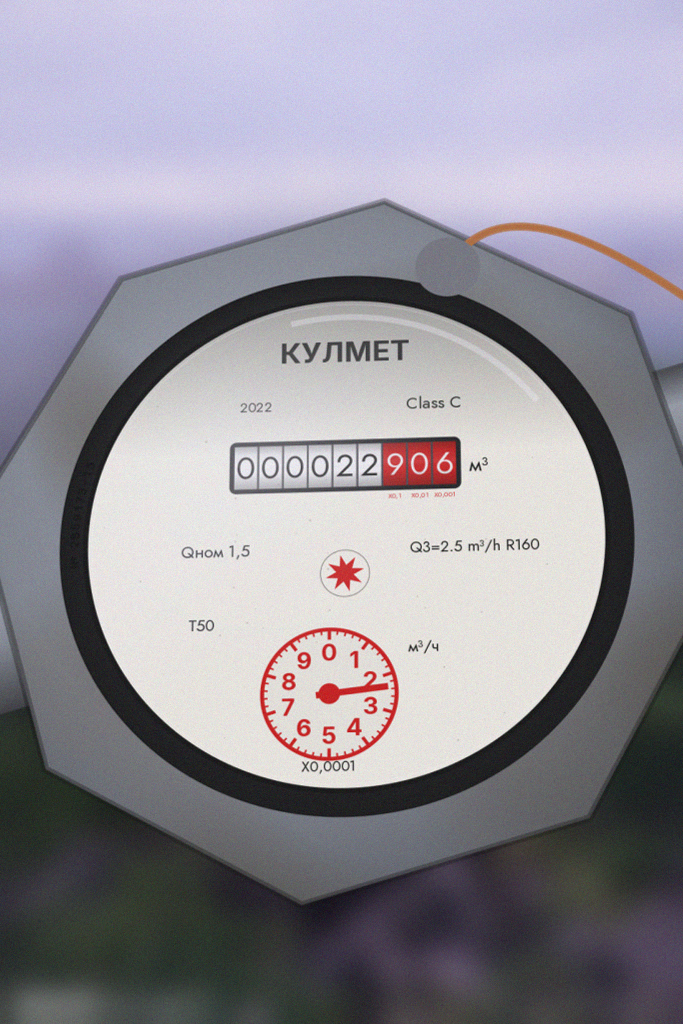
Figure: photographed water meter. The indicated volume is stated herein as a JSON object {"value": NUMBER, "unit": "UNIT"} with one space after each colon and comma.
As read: {"value": 22.9062, "unit": "m³"}
